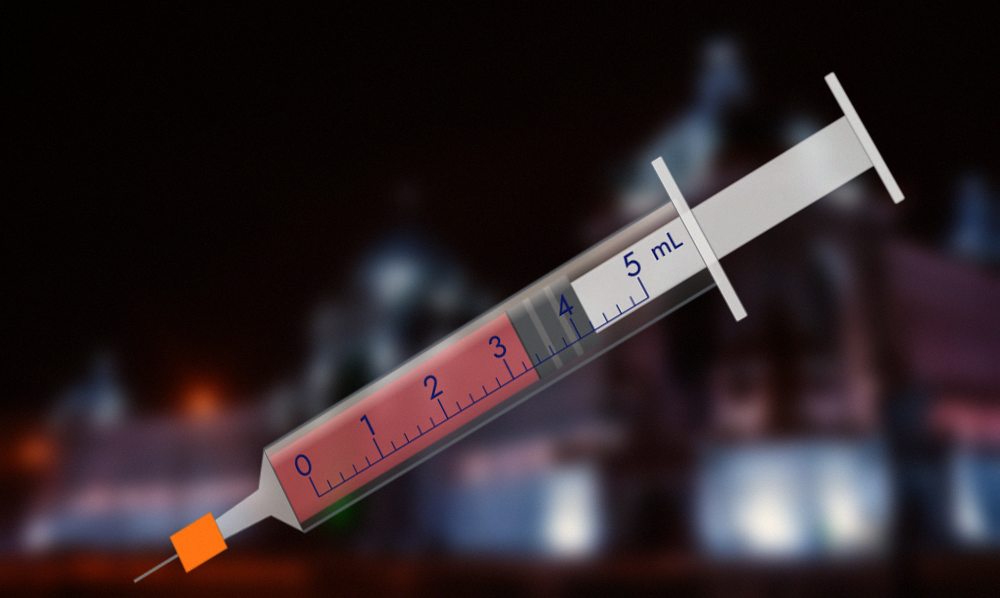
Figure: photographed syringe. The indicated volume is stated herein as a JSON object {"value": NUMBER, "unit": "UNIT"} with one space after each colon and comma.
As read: {"value": 3.3, "unit": "mL"}
